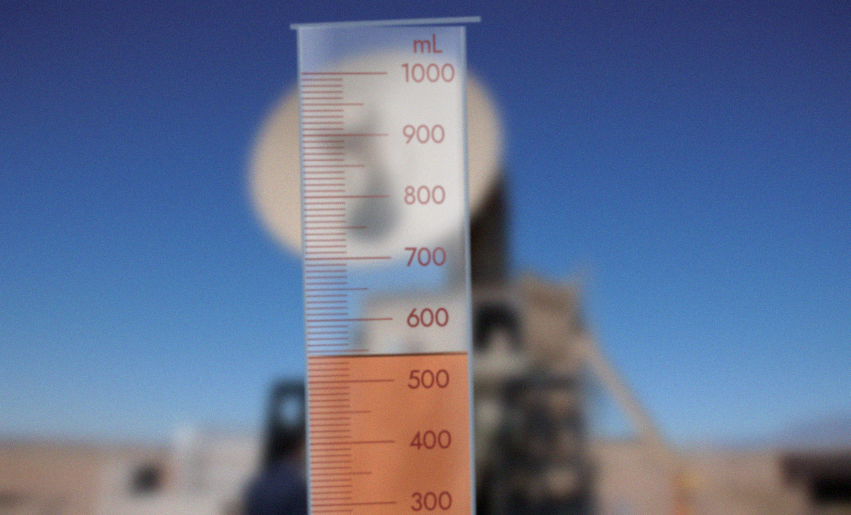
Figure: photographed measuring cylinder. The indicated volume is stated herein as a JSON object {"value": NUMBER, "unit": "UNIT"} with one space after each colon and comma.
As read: {"value": 540, "unit": "mL"}
